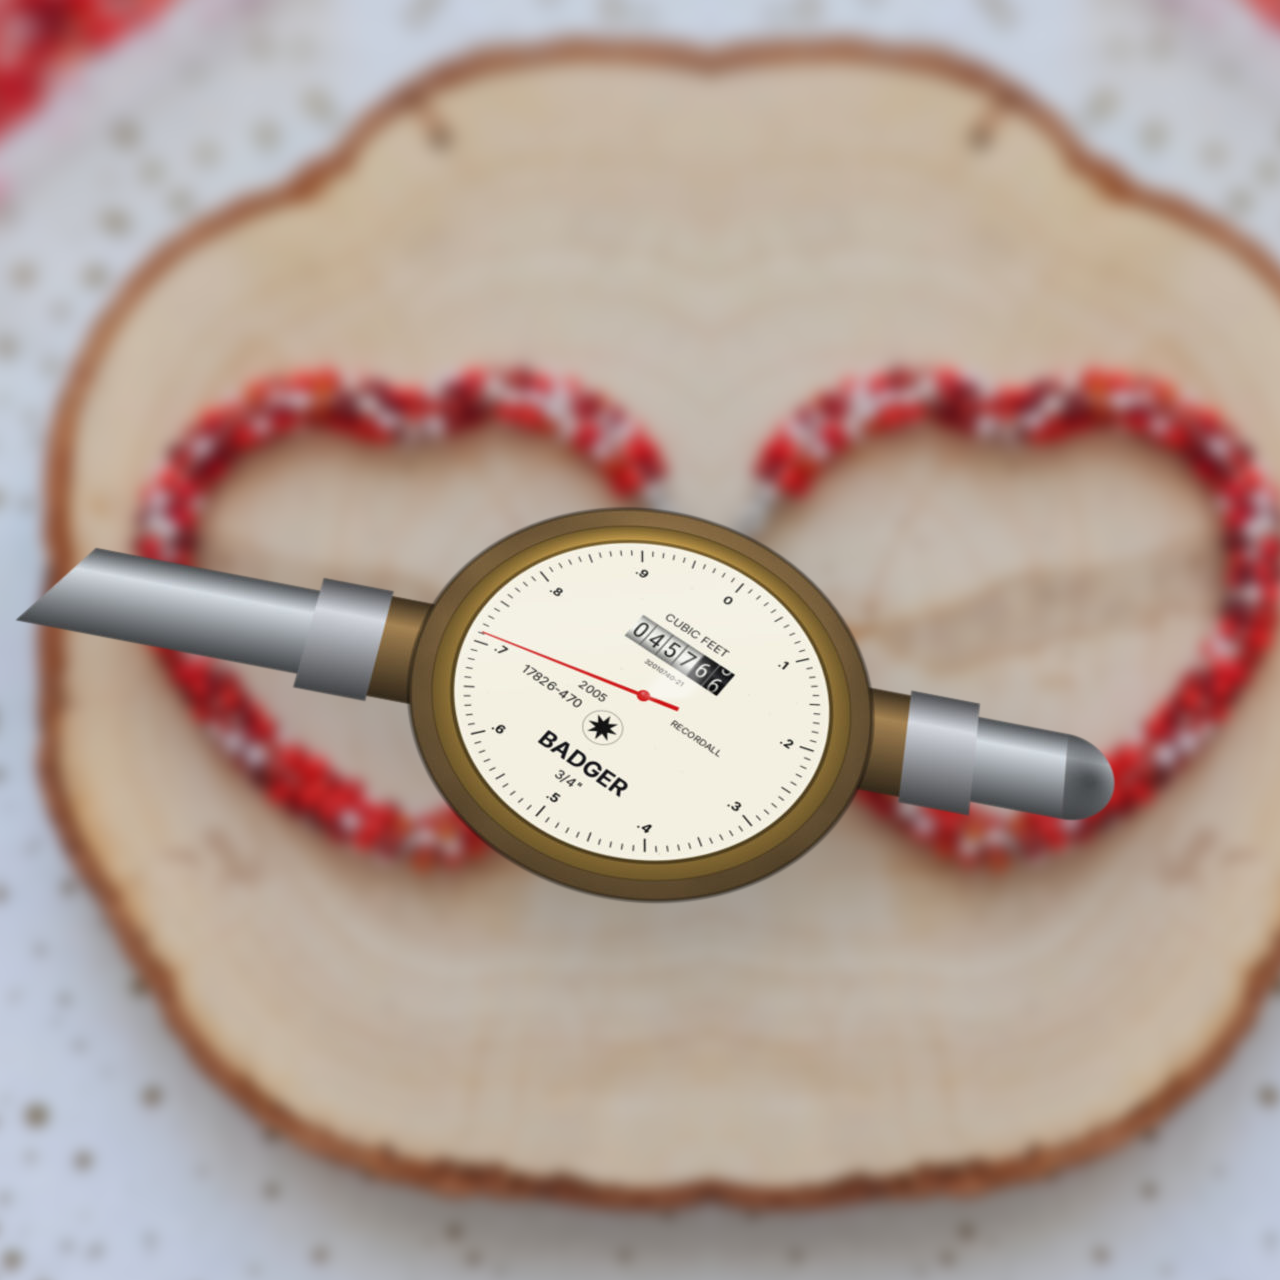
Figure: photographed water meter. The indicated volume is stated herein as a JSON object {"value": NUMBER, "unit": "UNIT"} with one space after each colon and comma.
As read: {"value": 45765.71, "unit": "ft³"}
